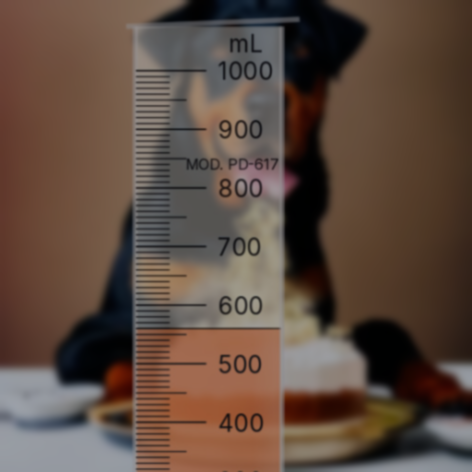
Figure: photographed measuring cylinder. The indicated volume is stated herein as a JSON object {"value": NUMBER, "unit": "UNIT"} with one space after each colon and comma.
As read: {"value": 560, "unit": "mL"}
